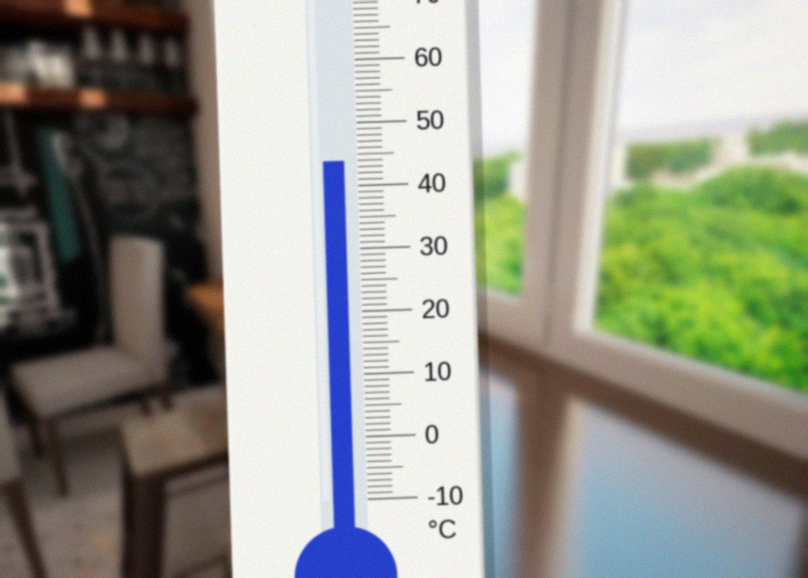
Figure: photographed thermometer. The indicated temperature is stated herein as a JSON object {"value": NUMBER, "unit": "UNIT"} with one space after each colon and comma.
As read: {"value": 44, "unit": "°C"}
